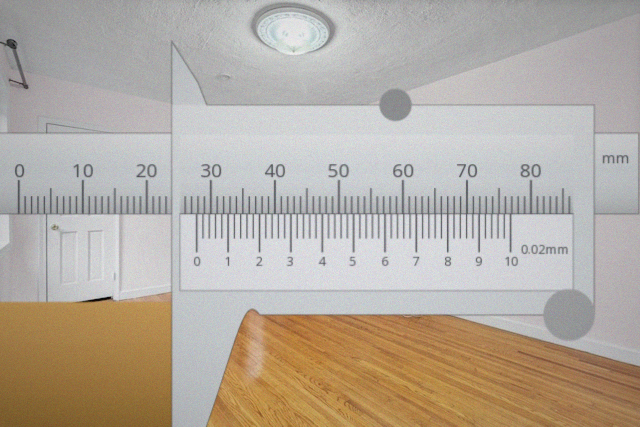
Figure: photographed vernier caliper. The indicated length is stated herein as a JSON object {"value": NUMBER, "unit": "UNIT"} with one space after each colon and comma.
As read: {"value": 27.8, "unit": "mm"}
